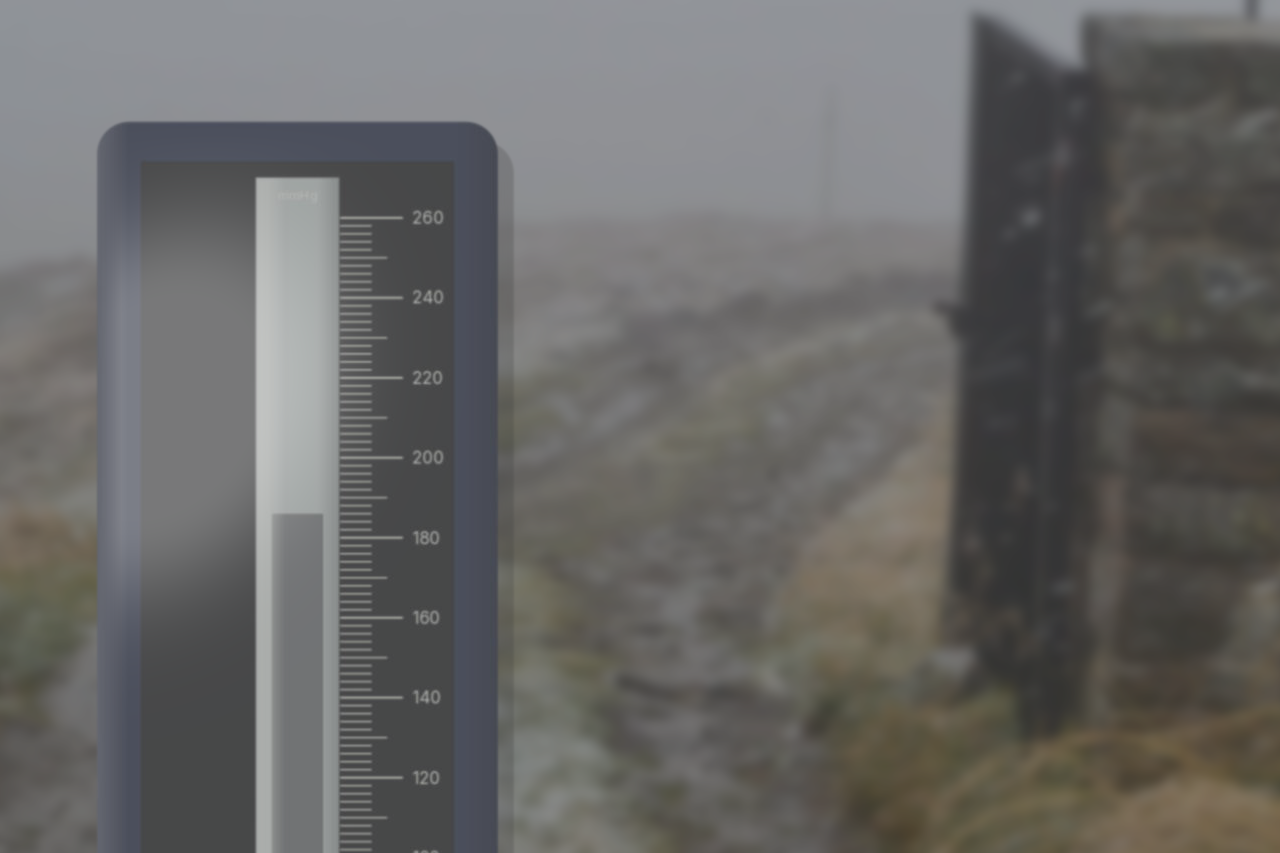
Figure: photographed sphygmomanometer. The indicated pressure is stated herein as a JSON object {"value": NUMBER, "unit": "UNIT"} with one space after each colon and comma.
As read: {"value": 186, "unit": "mmHg"}
